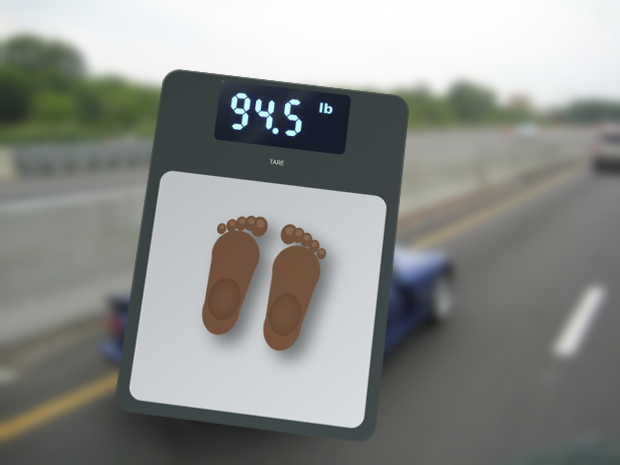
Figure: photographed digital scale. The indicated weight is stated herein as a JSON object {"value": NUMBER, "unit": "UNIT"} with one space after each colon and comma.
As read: {"value": 94.5, "unit": "lb"}
